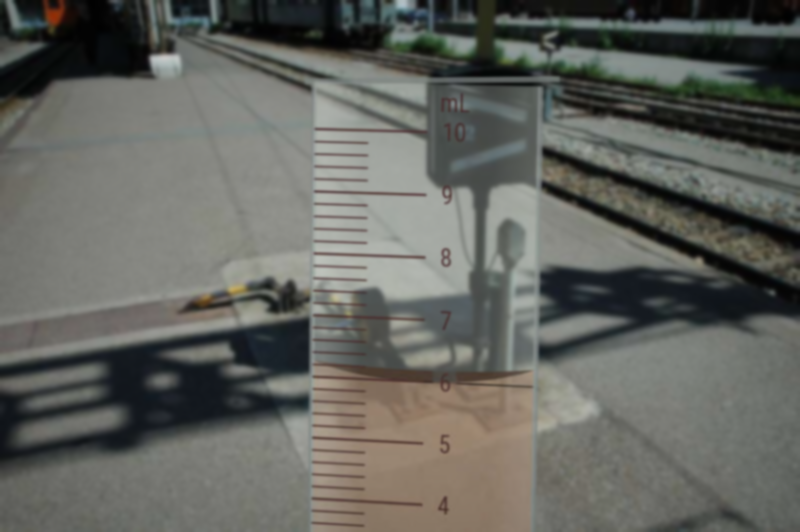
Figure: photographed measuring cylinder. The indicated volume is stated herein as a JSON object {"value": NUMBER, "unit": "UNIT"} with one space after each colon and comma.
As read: {"value": 6, "unit": "mL"}
